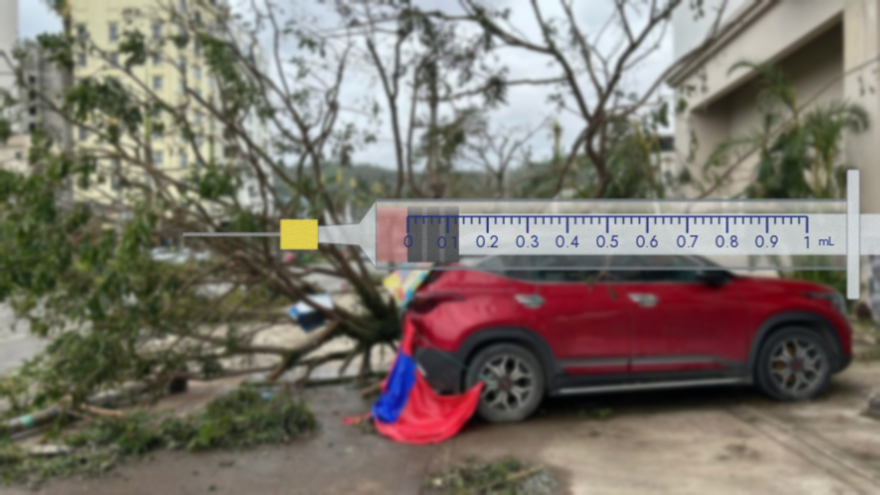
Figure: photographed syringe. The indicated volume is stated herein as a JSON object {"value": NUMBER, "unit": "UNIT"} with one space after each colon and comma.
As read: {"value": 0, "unit": "mL"}
